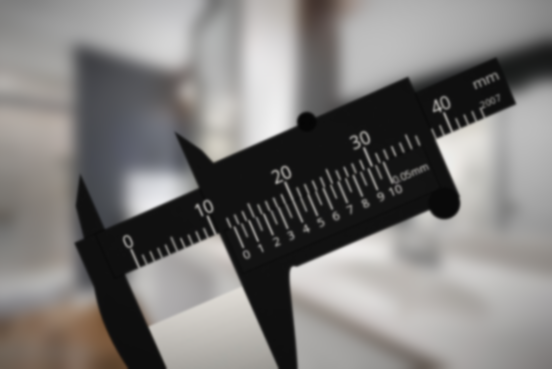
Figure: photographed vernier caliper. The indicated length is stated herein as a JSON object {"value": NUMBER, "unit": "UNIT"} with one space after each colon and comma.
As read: {"value": 12.4, "unit": "mm"}
